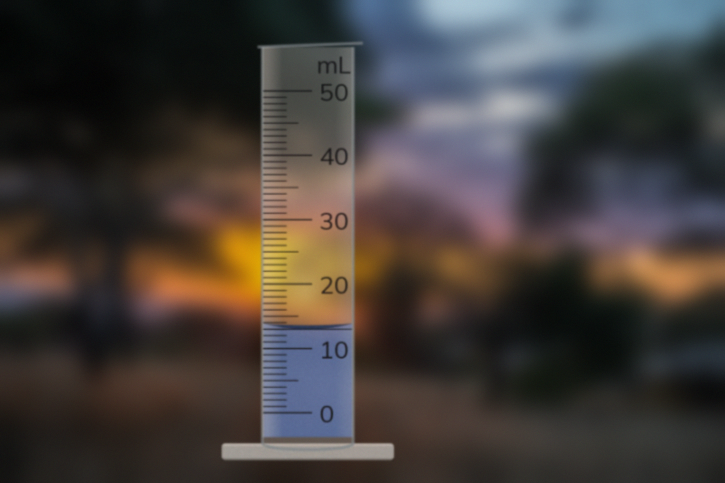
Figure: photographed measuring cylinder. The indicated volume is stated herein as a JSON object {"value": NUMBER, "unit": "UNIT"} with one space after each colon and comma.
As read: {"value": 13, "unit": "mL"}
